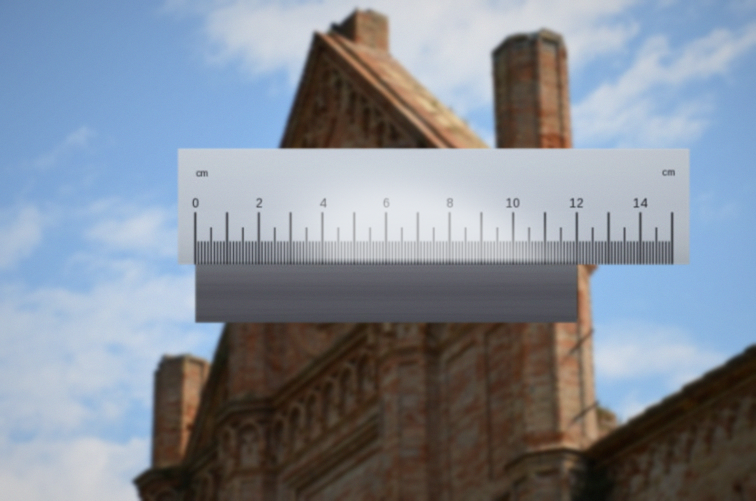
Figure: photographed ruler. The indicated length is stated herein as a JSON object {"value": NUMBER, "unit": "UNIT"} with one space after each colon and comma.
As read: {"value": 12, "unit": "cm"}
